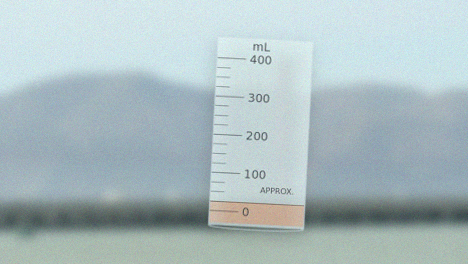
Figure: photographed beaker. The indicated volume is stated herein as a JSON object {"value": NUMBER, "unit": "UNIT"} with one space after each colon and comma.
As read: {"value": 25, "unit": "mL"}
